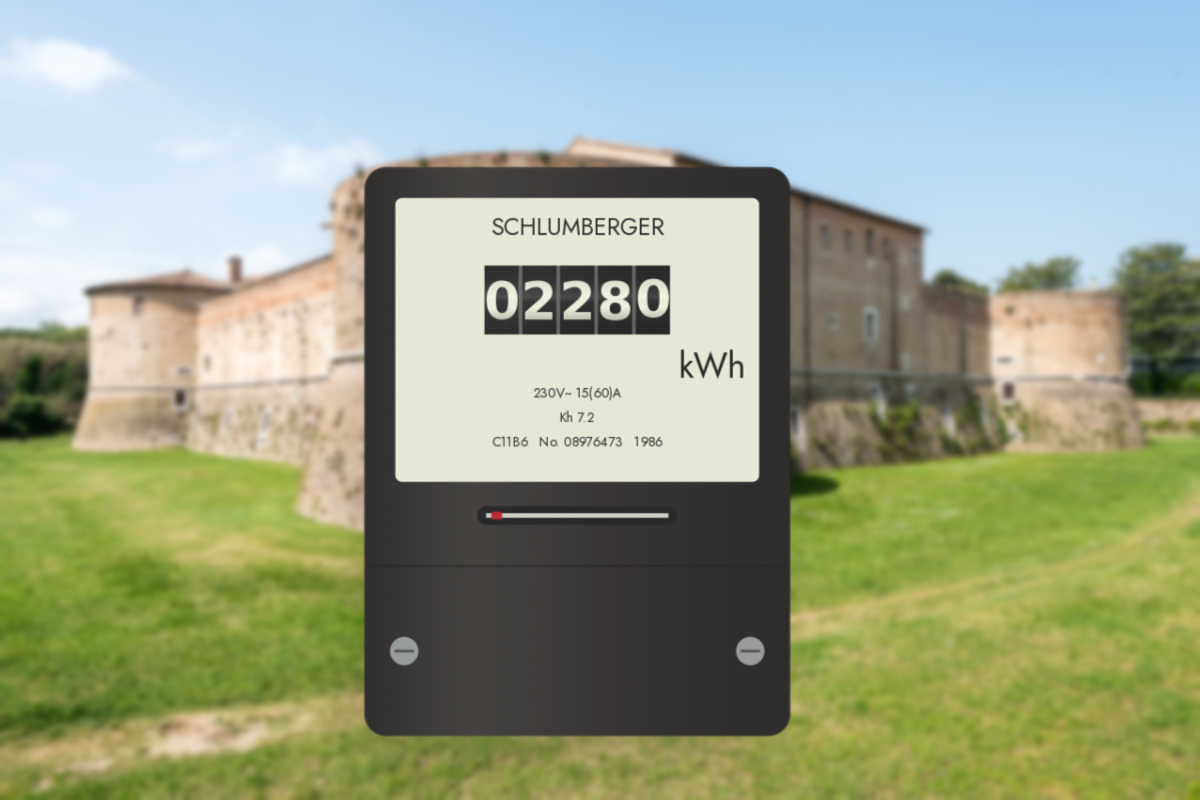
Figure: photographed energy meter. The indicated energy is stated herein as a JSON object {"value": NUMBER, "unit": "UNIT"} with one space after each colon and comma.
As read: {"value": 2280, "unit": "kWh"}
